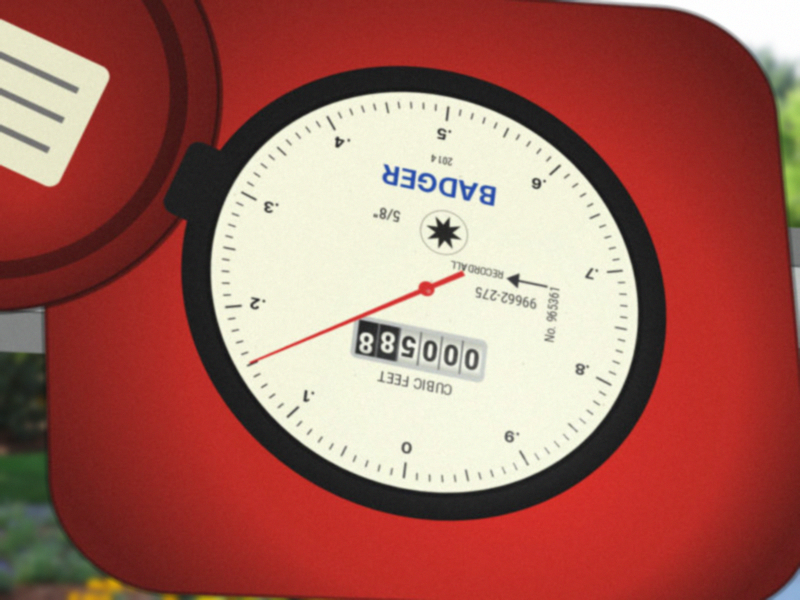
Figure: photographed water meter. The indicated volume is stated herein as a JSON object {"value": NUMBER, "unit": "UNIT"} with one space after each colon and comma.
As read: {"value": 588.15, "unit": "ft³"}
